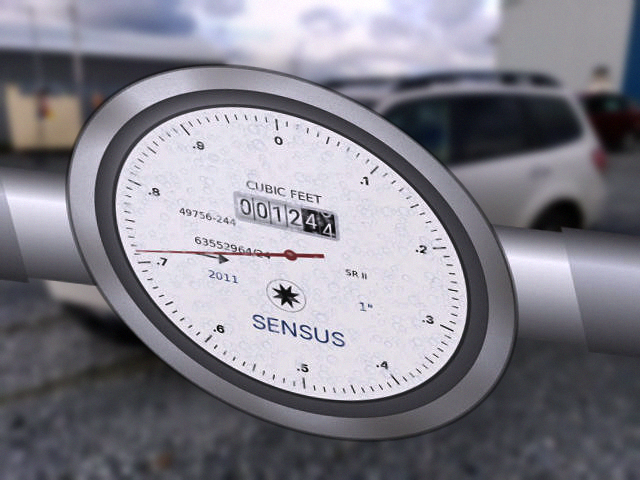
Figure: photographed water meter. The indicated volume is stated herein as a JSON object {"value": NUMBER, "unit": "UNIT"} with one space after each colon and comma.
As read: {"value": 1243.71, "unit": "ft³"}
